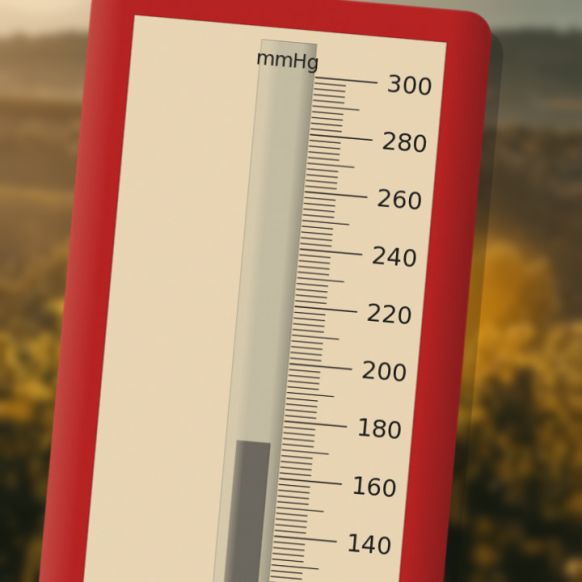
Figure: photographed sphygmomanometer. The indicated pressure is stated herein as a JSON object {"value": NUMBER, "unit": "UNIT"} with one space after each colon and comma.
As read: {"value": 172, "unit": "mmHg"}
